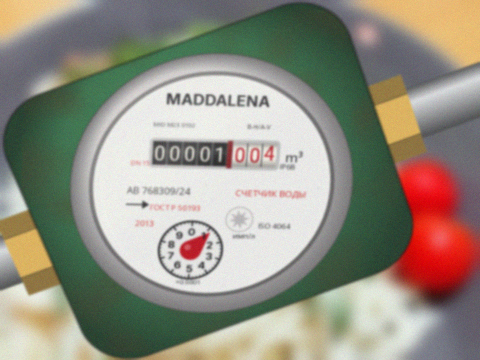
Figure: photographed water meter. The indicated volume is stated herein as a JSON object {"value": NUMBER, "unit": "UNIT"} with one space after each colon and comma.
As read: {"value": 1.0041, "unit": "m³"}
